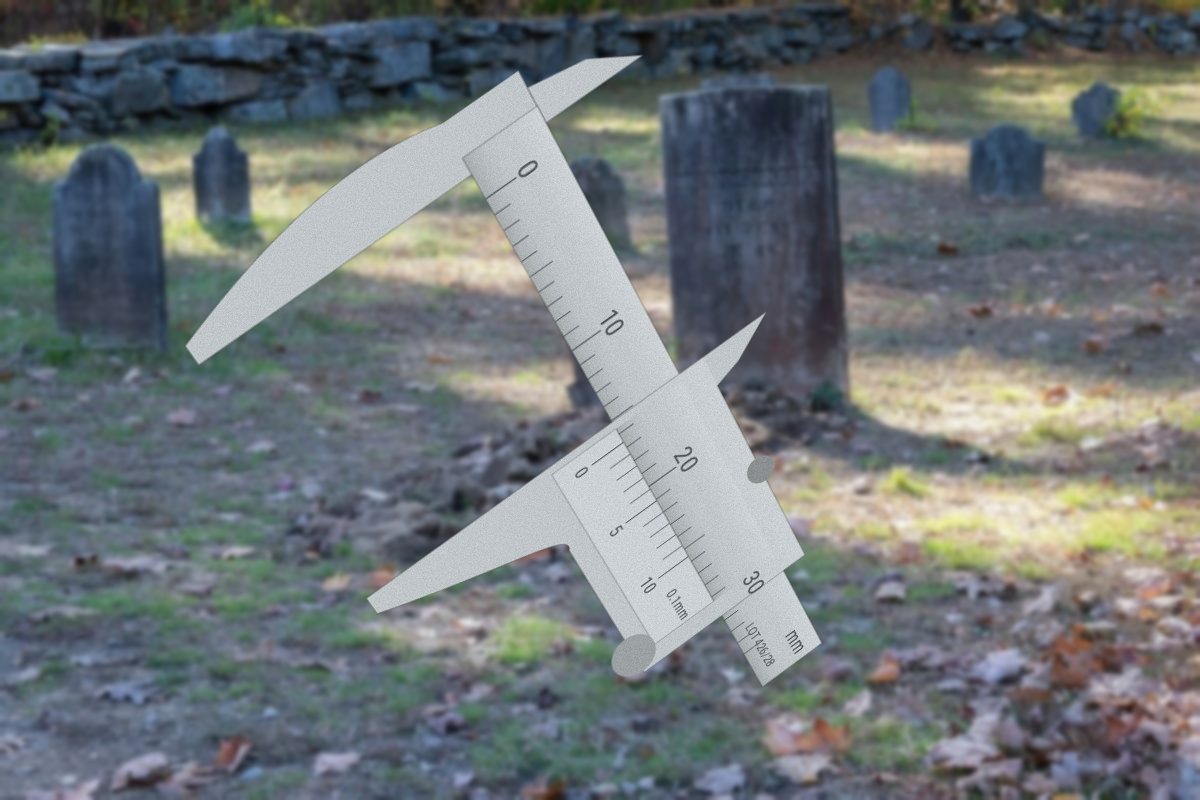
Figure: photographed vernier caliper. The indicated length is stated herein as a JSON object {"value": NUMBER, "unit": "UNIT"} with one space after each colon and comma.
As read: {"value": 16.6, "unit": "mm"}
